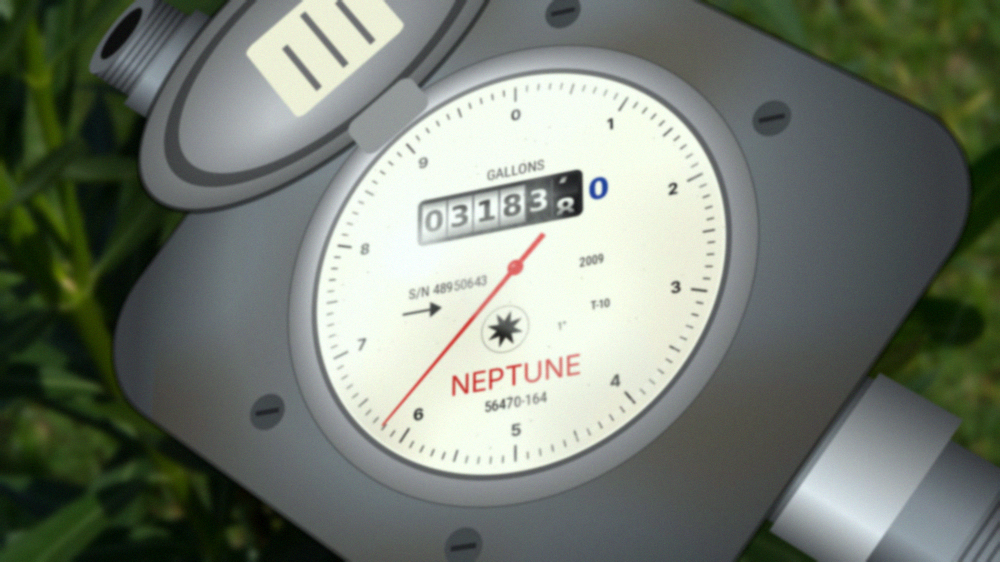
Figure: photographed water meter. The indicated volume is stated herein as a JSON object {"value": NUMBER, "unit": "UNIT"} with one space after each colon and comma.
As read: {"value": 318376.2, "unit": "gal"}
